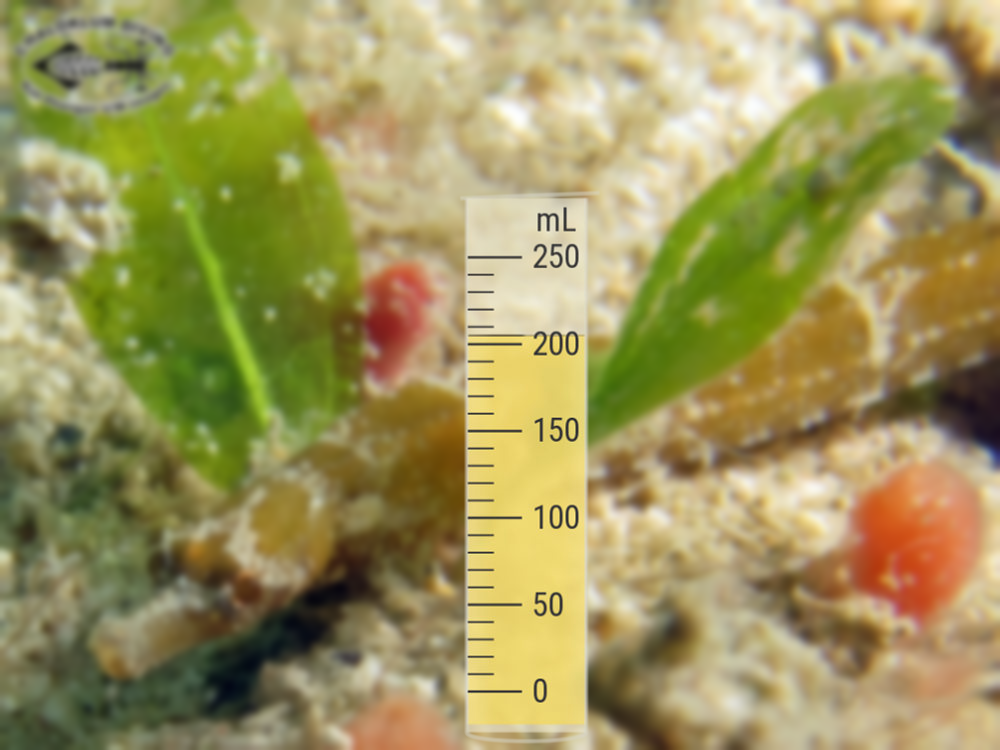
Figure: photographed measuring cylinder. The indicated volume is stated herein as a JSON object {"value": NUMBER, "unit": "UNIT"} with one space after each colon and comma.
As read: {"value": 205, "unit": "mL"}
